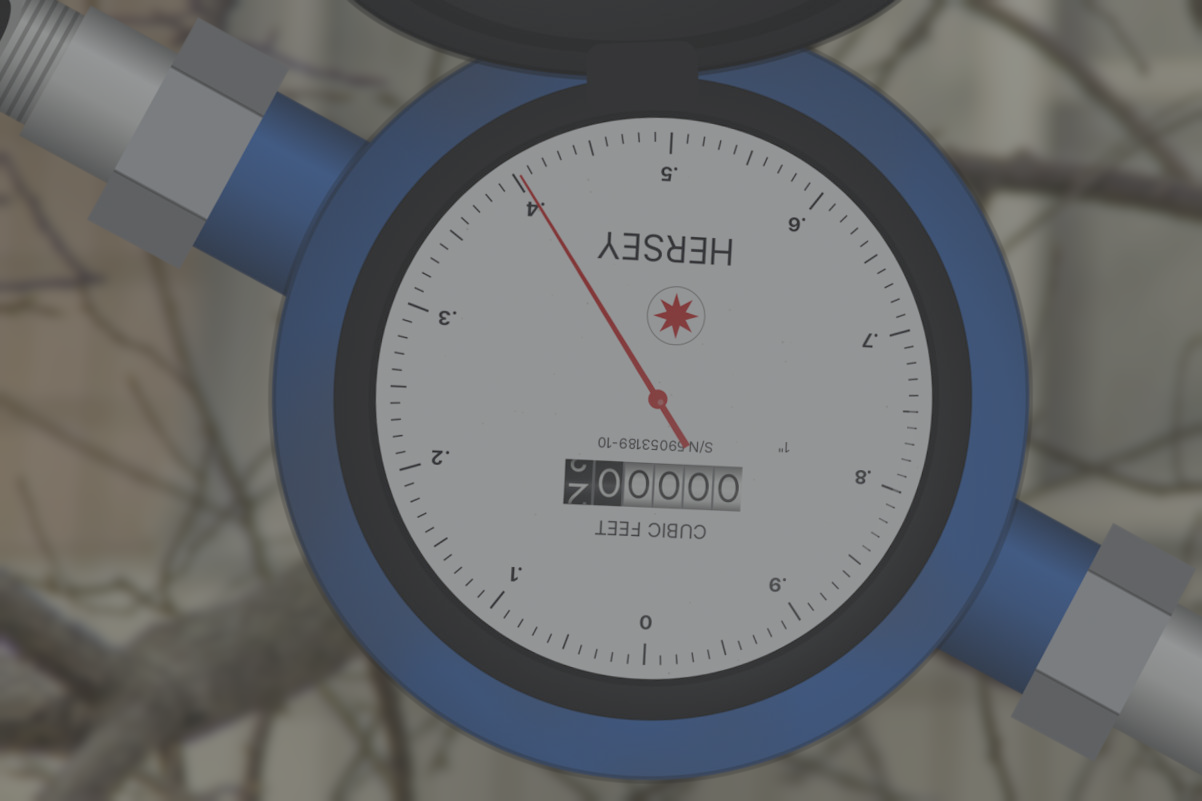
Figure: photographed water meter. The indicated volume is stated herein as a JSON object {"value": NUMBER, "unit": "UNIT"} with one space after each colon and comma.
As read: {"value": 2.40, "unit": "ft³"}
